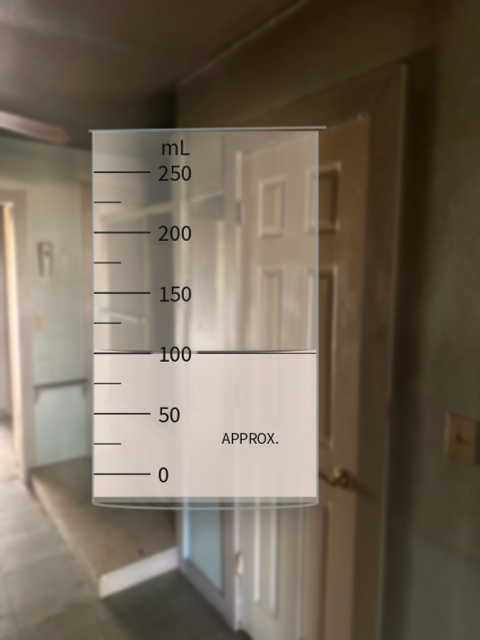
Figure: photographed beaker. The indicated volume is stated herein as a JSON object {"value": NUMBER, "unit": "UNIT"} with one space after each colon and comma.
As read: {"value": 100, "unit": "mL"}
